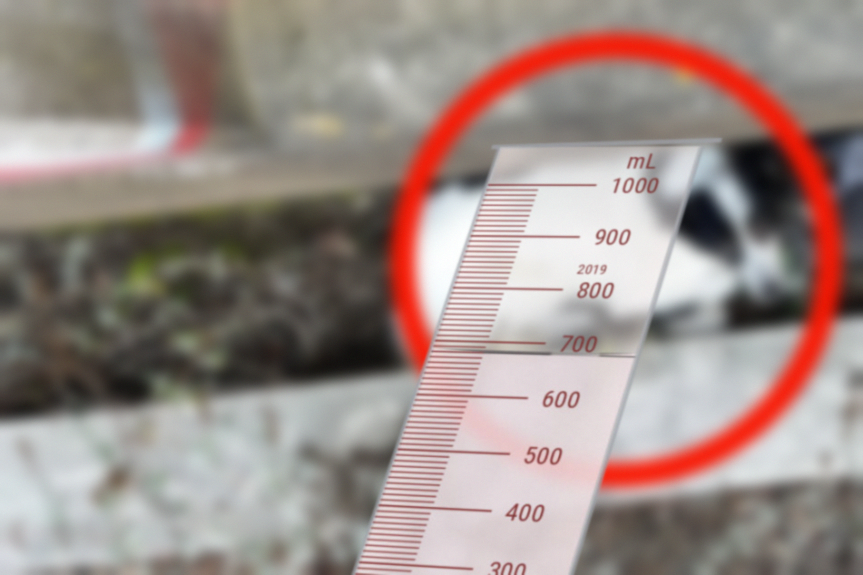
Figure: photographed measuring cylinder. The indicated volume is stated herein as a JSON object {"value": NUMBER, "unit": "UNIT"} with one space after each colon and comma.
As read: {"value": 680, "unit": "mL"}
